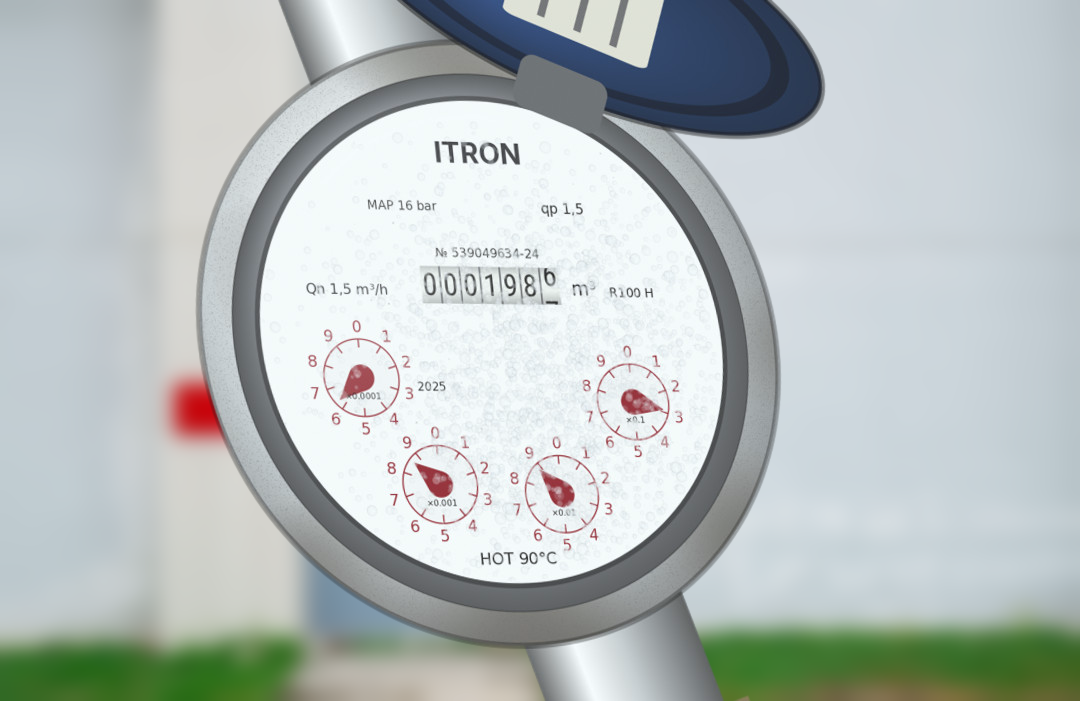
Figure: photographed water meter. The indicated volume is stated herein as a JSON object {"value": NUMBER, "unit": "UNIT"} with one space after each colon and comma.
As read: {"value": 1986.2886, "unit": "m³"}
